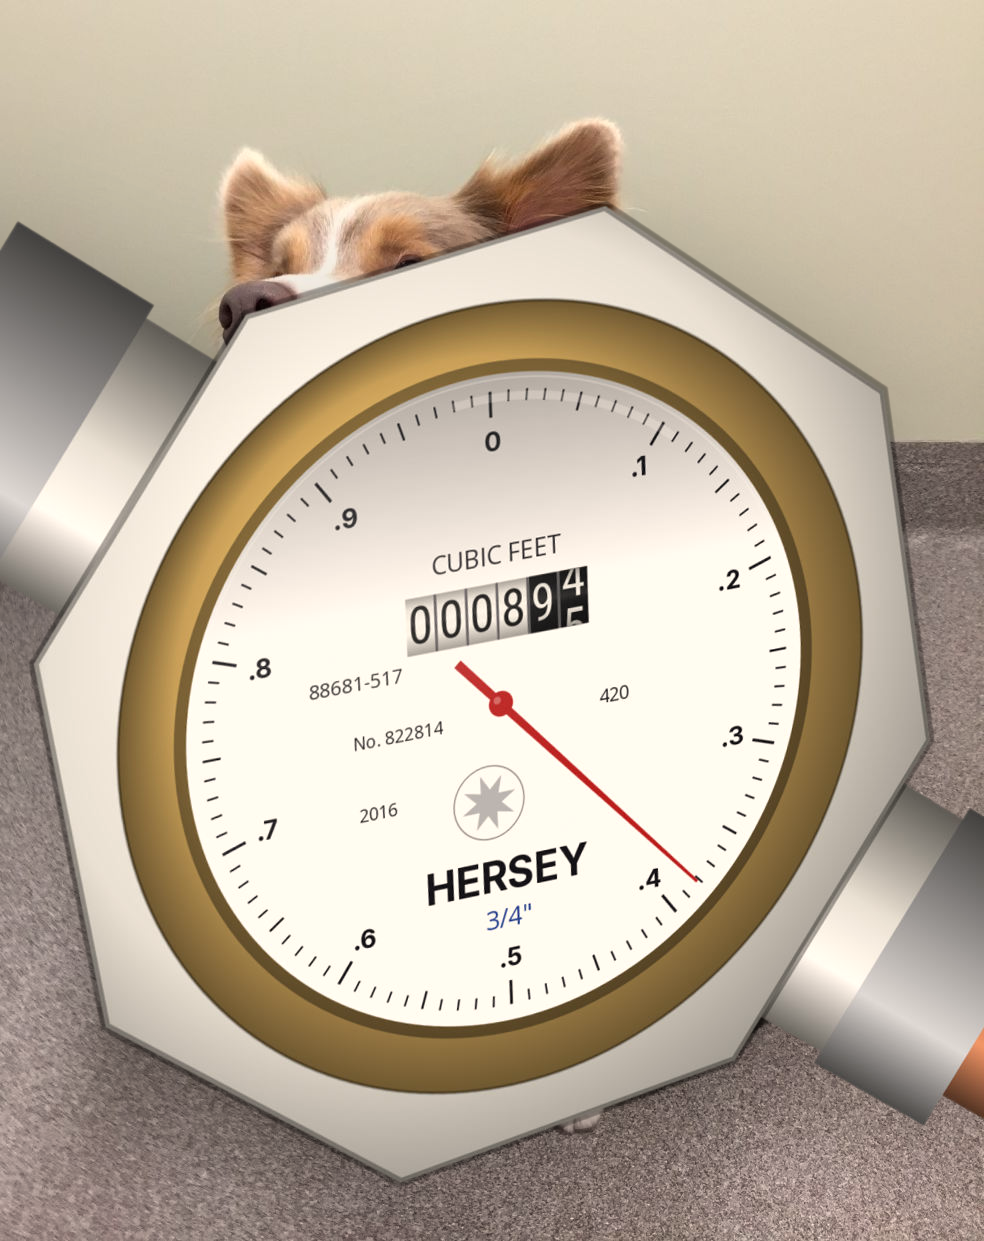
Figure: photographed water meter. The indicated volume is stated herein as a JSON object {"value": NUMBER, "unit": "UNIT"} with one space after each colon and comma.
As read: {"value": 894.38, "unit": "ft³"}
